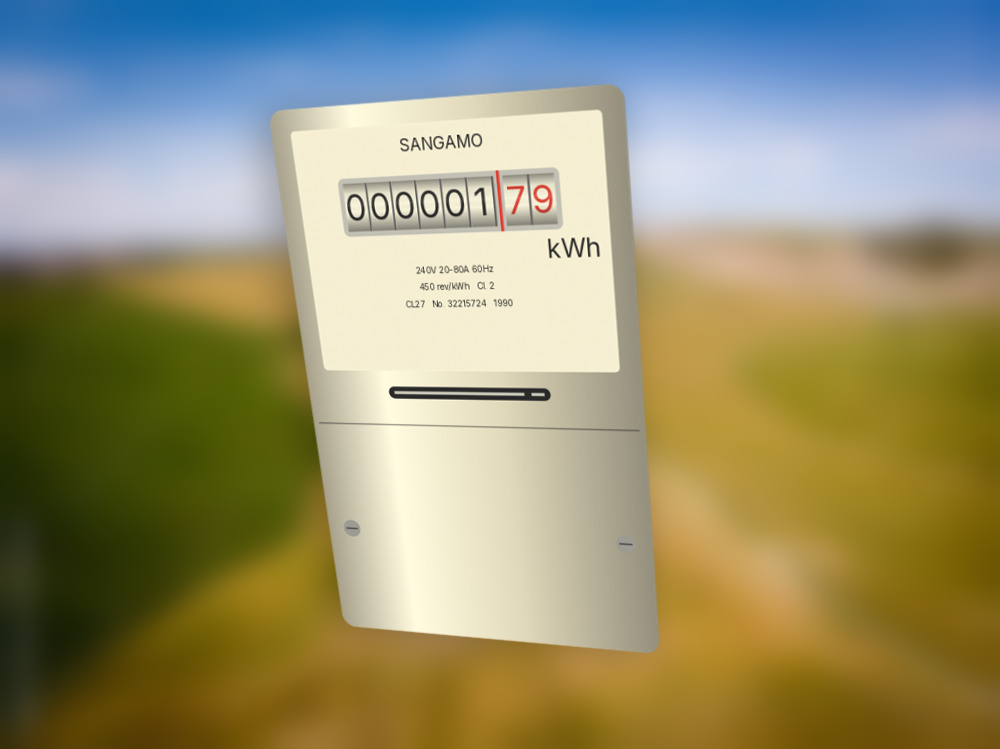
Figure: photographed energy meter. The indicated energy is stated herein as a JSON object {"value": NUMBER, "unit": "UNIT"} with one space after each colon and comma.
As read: {"value": 1.79, "unit": "kWh"}
